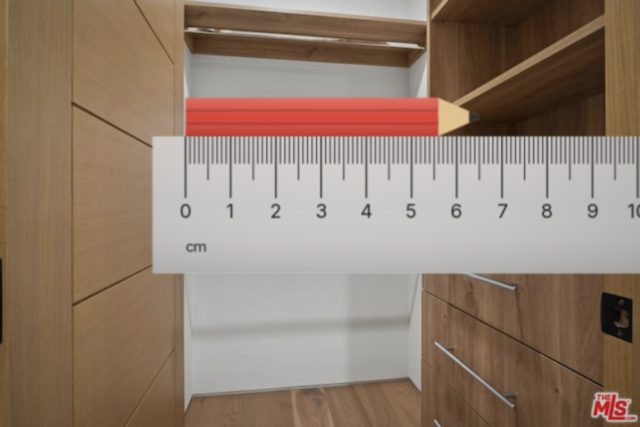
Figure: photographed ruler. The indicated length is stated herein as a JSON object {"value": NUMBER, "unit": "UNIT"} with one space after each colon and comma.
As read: {"value": 6.5, "unit": "cm"}
